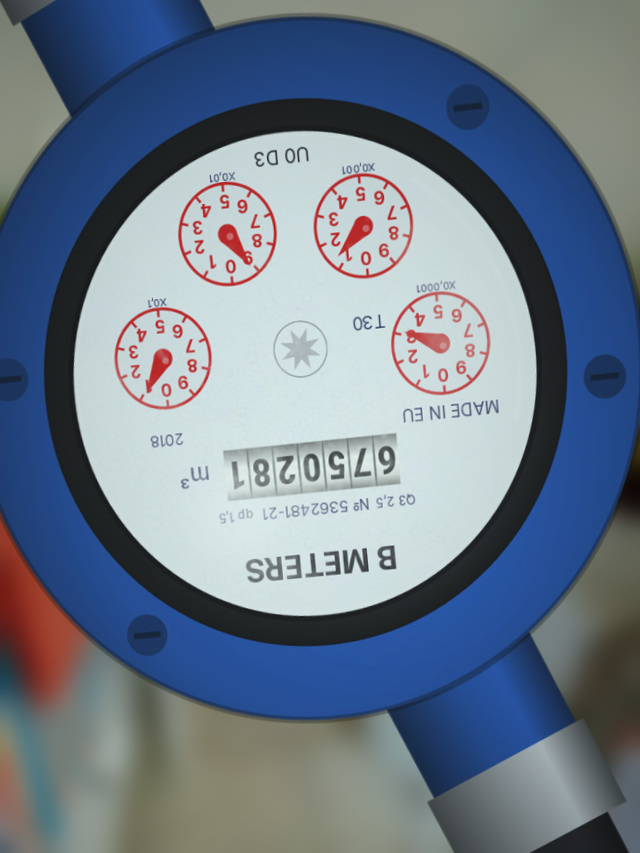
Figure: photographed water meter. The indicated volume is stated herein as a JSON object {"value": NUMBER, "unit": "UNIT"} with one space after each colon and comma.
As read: {"value": 6750281.0913, "unit": "m³"}
